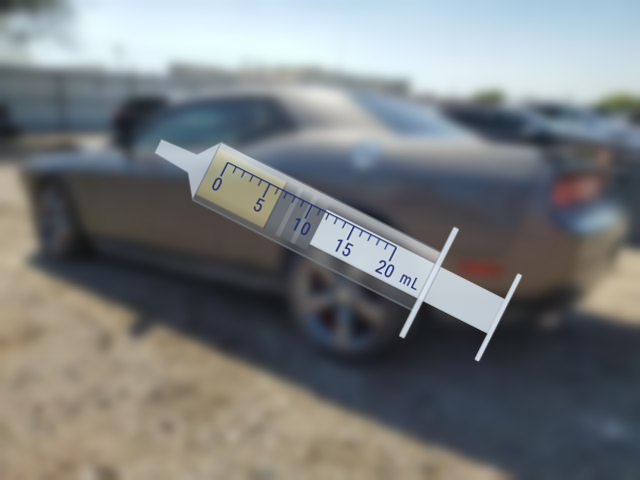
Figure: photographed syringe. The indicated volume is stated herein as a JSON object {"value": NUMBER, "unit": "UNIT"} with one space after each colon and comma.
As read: {"value": 6.5, "unit": "mL"}
